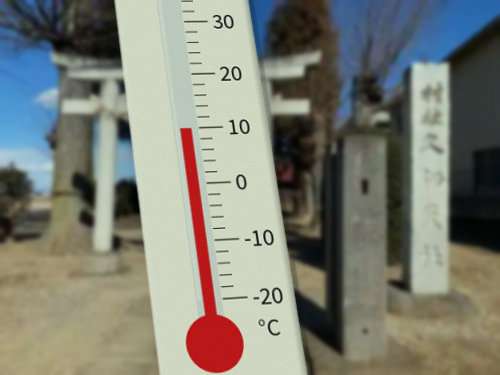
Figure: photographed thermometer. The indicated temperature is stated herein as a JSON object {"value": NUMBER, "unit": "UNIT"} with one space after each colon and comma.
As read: {"value": 10, "unit": "°C"}
